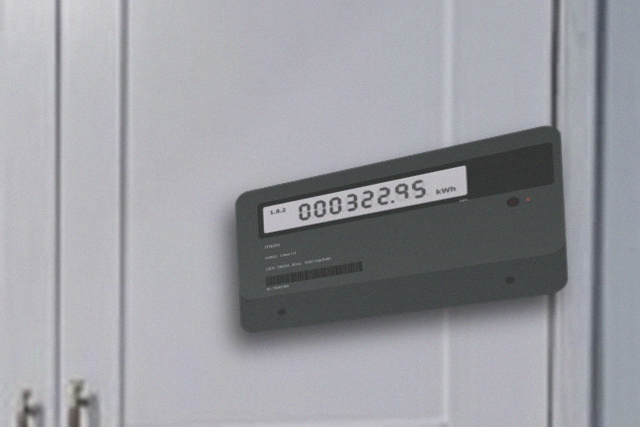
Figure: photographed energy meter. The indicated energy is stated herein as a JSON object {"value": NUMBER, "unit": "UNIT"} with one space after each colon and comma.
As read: {"value": 322.95, "unit": "kWh"}
